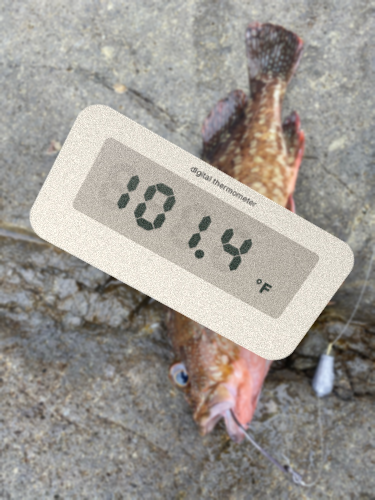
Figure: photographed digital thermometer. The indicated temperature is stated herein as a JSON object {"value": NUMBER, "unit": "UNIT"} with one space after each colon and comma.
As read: {"value": 101.4, "unit": "°F"}
